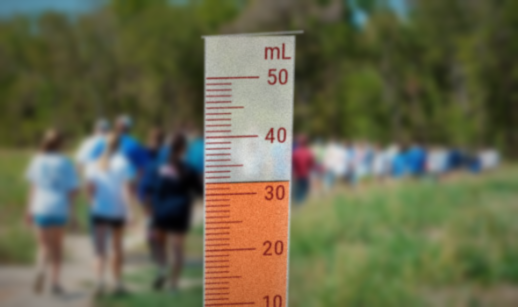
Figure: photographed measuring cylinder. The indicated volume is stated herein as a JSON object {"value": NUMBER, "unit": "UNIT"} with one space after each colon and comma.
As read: {"value": 32, "unit": "mL"}
